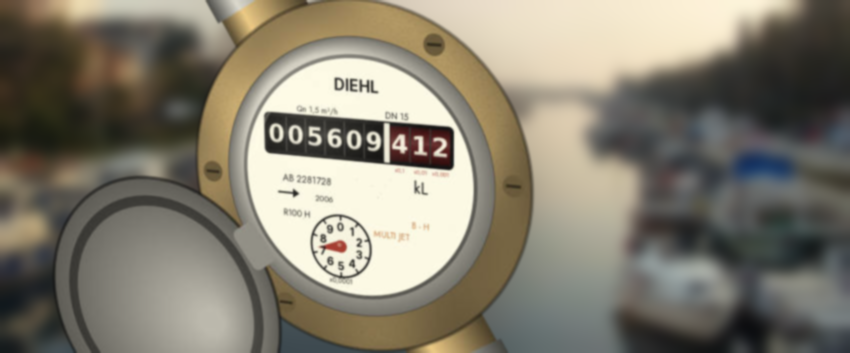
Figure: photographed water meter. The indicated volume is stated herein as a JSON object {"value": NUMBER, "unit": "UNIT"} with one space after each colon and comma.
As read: {"value": 5609.4127, "unit": "kL"}
